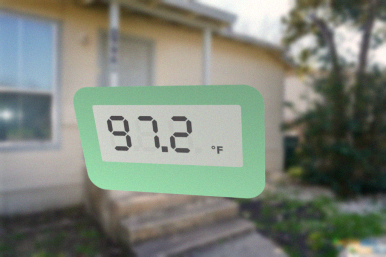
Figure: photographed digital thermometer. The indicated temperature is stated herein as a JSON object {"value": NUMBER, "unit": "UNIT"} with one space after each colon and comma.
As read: {"value": 97.2, "unit": "°F"}
